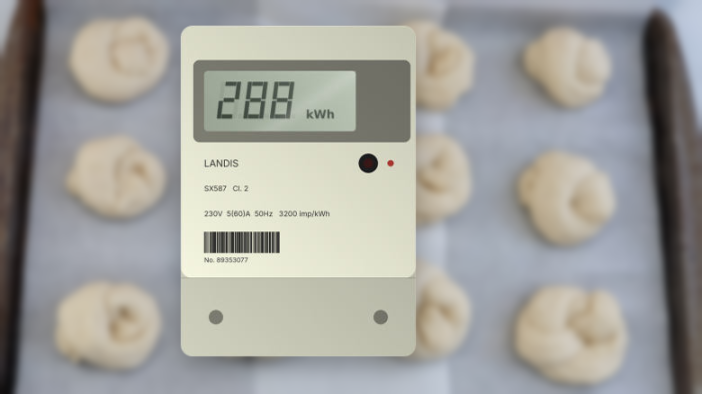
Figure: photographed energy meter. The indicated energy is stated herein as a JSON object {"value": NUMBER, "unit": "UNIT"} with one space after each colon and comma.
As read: {"value": 288, "unit": "kWh"}
